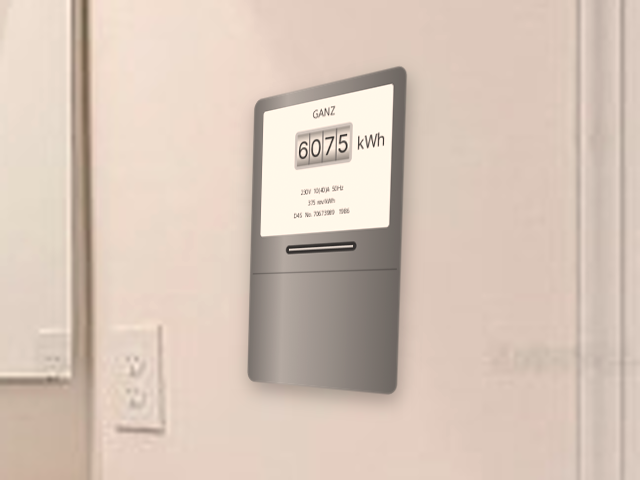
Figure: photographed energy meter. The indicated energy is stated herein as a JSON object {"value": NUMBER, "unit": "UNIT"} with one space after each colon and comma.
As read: {"value": 6075, "unit": "kWh"}
